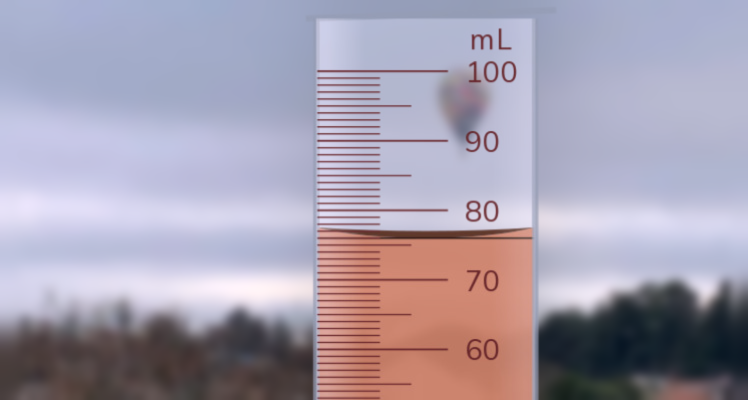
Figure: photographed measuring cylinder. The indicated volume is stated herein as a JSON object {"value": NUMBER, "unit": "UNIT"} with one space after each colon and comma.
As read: {"value": 76, "unit": "mL"}
